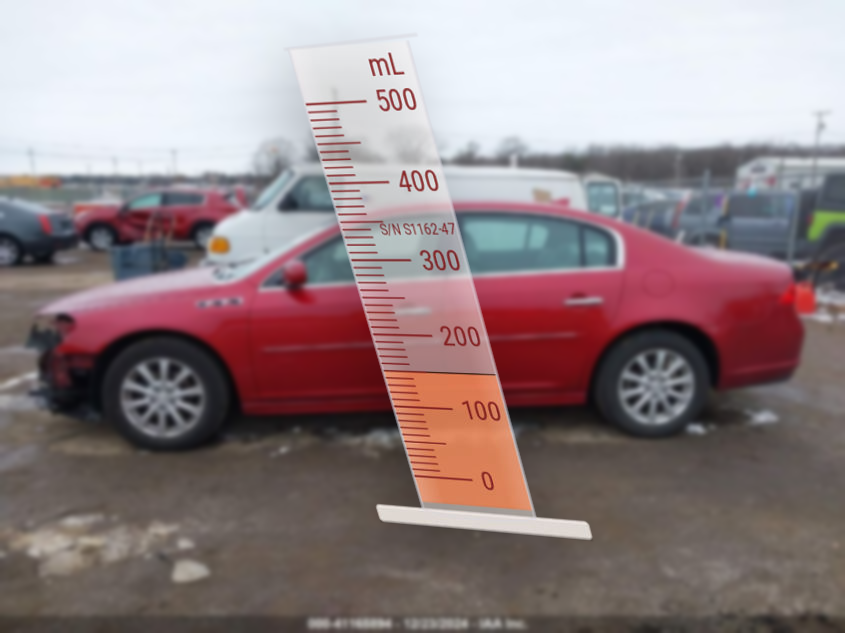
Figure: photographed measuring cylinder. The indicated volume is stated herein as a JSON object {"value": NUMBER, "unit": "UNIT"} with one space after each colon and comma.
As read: {"value": 150, "unit": "mL"}
